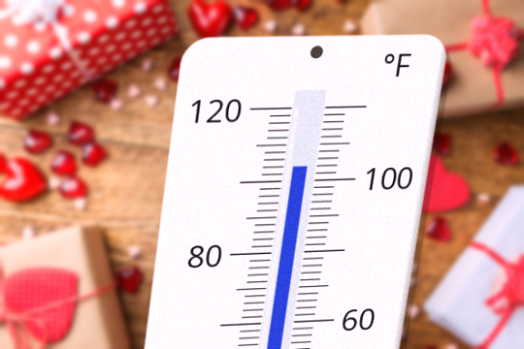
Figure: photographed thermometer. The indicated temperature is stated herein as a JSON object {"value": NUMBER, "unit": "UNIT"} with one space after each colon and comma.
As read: {"value": 104, "unit": "°F"}
